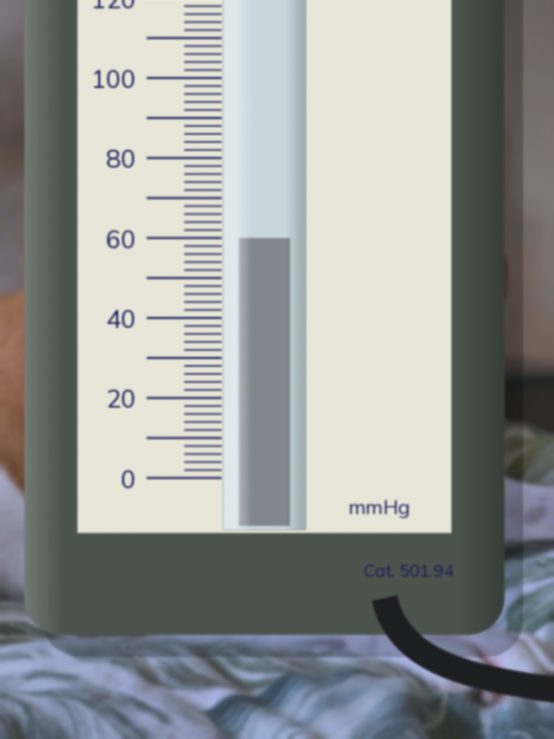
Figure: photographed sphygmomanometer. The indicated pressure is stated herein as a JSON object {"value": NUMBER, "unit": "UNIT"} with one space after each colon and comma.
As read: {"value": 60, "unit": "mmHg"}
